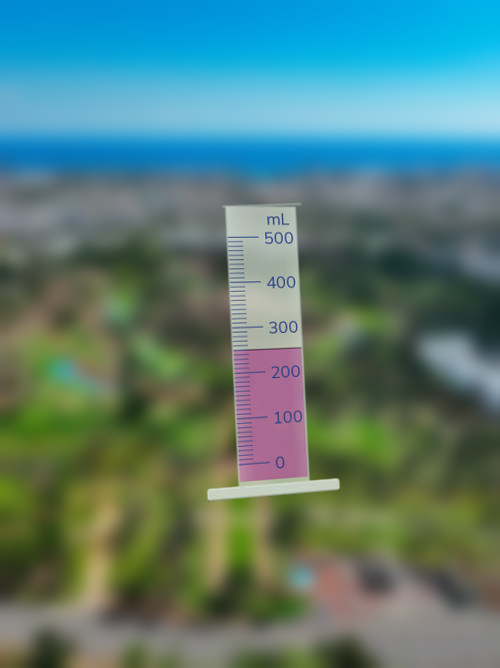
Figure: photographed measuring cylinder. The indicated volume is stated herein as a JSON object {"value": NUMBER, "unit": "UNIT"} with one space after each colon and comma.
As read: {"value": 250, "unit": "mL"}
